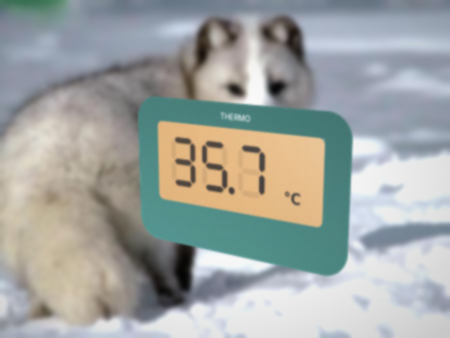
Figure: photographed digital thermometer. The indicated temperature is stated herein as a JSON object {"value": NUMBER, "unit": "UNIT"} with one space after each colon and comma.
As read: {"value": 35.7, "unit": "°C"}
